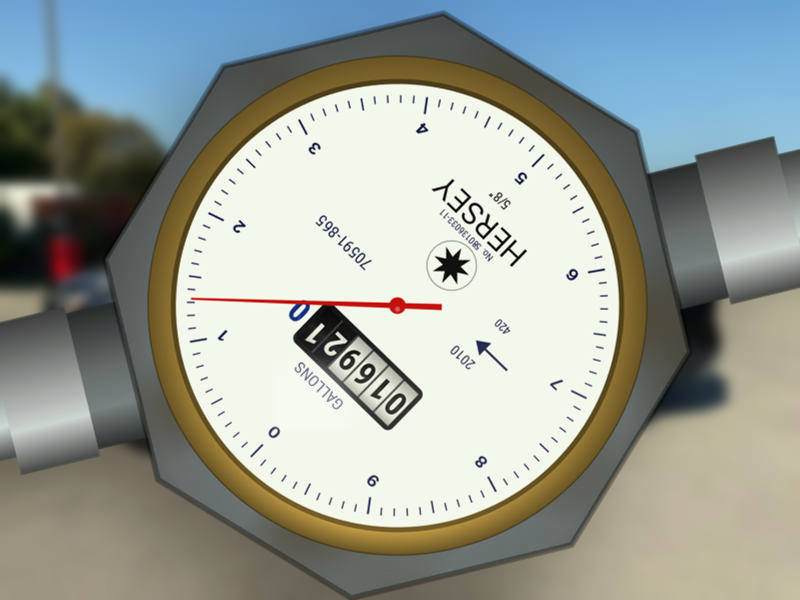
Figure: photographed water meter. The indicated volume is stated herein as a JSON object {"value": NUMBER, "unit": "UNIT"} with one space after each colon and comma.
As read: {"value": 169211.3, "unit": "gal"}
